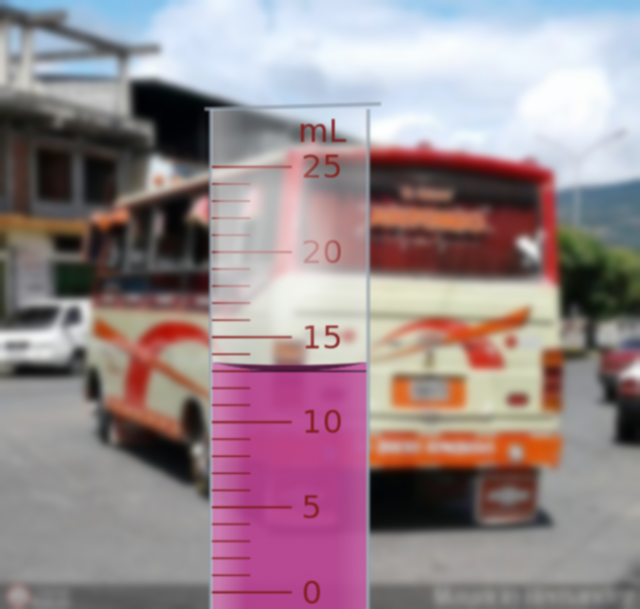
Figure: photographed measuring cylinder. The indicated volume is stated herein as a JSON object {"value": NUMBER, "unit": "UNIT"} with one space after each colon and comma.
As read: {"value": 13, "unit": "mL"}
